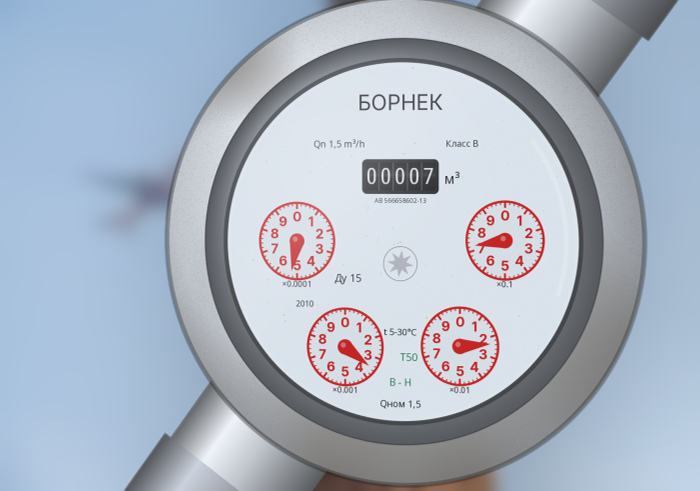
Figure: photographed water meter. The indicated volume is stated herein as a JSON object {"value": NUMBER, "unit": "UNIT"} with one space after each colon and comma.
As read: {"value": 7.7235, "unit": "m³"}
